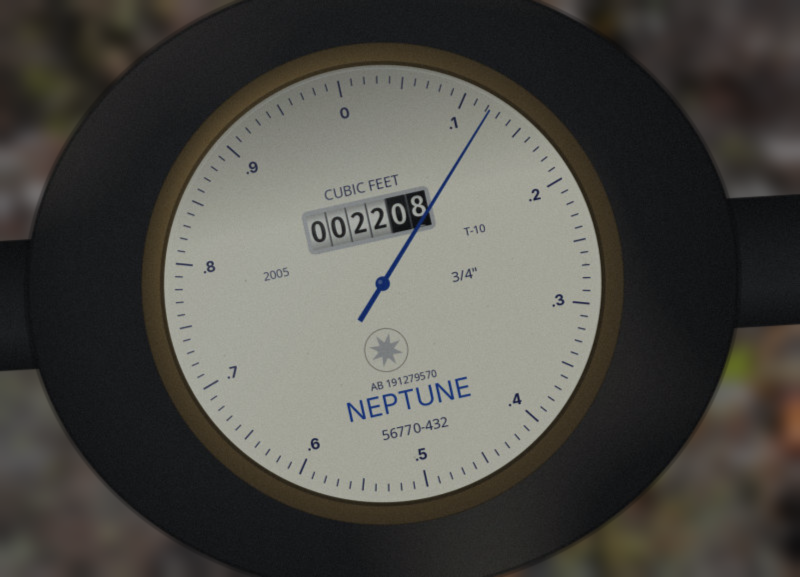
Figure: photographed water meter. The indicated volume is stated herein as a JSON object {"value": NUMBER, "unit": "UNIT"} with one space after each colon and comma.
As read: {"value": 2208.12, "unit": "ft³"}
